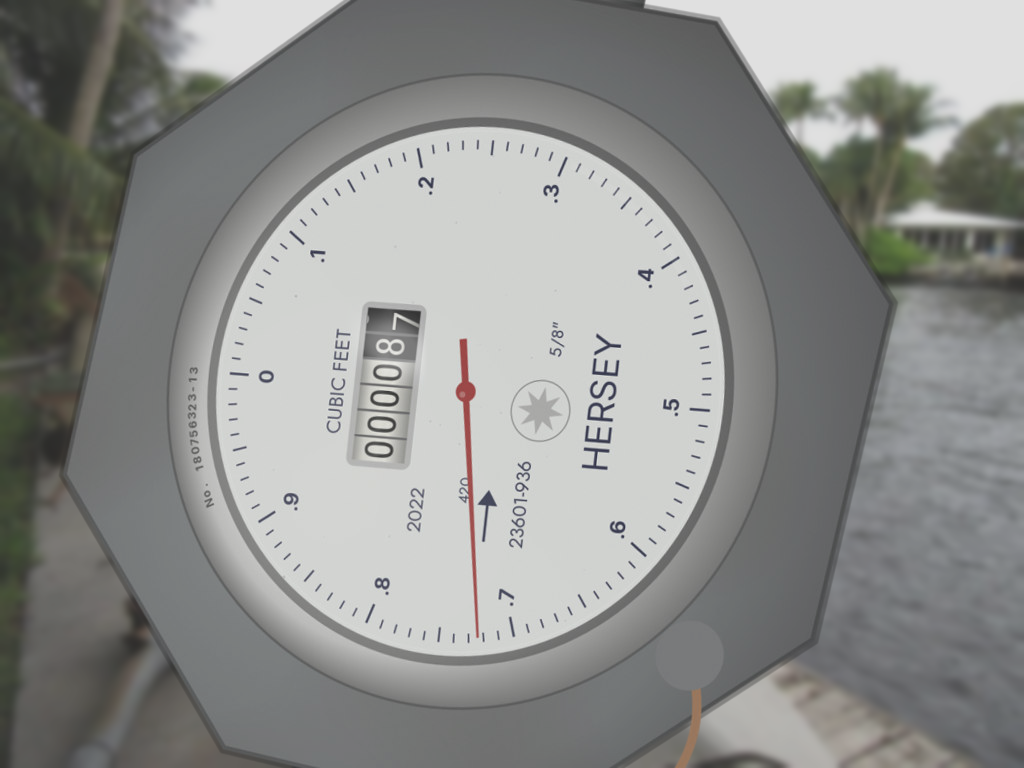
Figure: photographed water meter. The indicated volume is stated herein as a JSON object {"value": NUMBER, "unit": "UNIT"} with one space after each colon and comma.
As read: {"value": 86.72, "unit": "ft³"}
